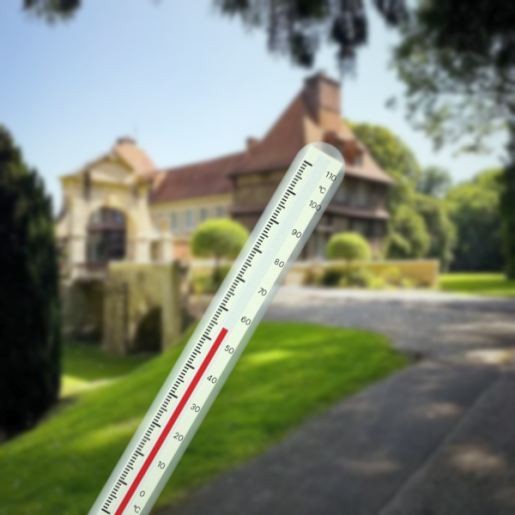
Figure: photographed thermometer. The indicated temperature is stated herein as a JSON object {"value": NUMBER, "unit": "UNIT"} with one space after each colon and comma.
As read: {"value": 55, "unit": "°C"}
